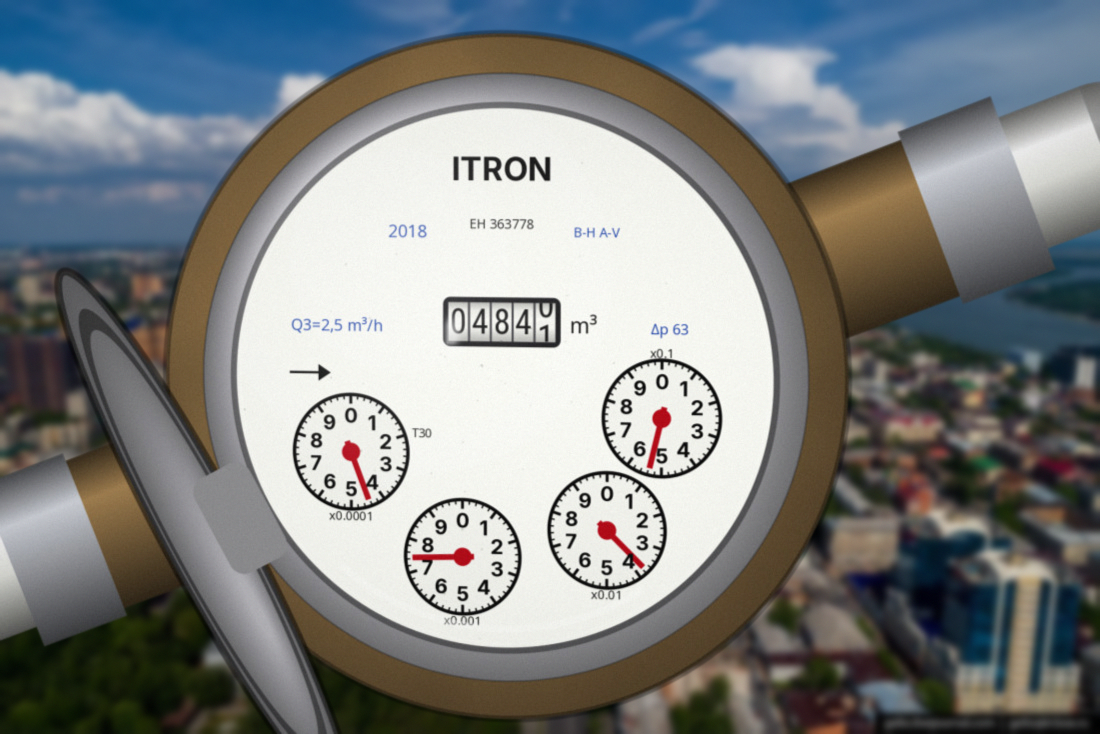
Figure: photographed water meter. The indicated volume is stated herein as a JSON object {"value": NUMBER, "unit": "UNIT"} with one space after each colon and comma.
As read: {"value": 4840.5374, "unit": "m³"}
